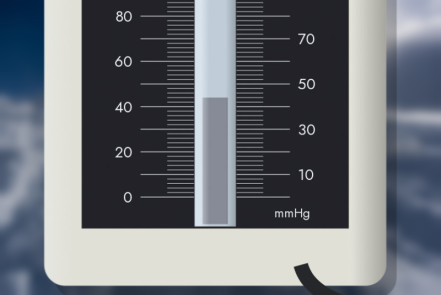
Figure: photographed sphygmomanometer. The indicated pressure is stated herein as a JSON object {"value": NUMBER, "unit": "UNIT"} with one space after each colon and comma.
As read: {"value": 44, "unit": "mmHg"}
